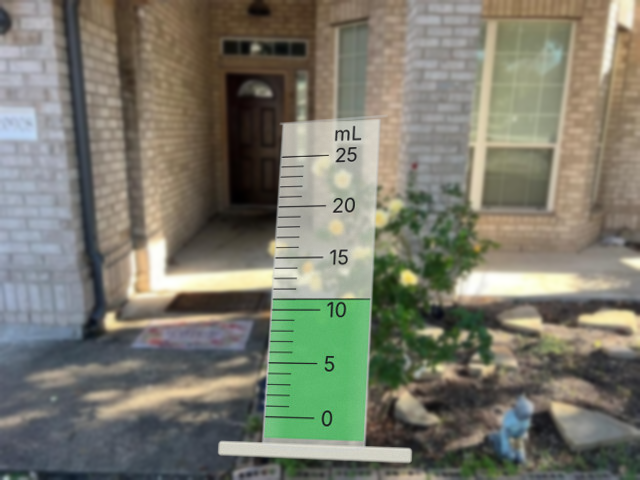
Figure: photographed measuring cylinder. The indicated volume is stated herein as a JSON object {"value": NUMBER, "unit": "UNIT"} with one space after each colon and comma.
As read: {"value": 11, "unit": "mL"}
